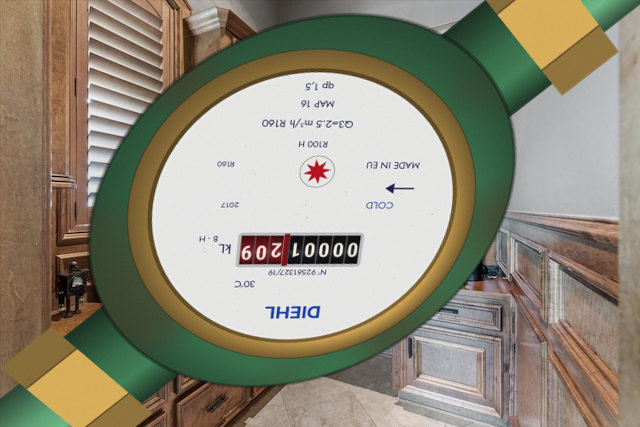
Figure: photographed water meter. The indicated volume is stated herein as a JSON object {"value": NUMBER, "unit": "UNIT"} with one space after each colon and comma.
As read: {"value": 1.209, "unit": "kL"}
